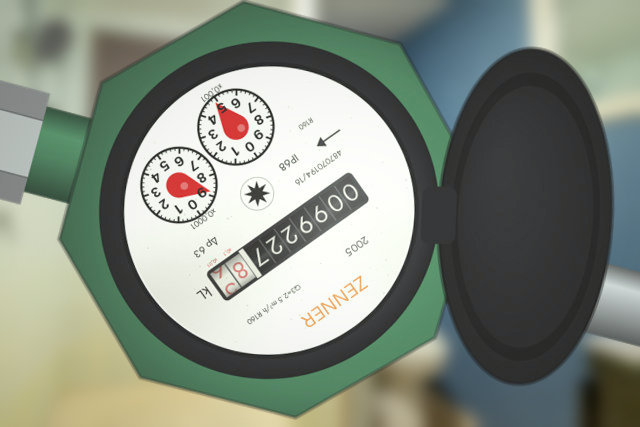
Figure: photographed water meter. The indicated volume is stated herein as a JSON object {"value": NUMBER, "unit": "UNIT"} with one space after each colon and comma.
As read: {"value": 99227.8548, "unit": "kL"}
